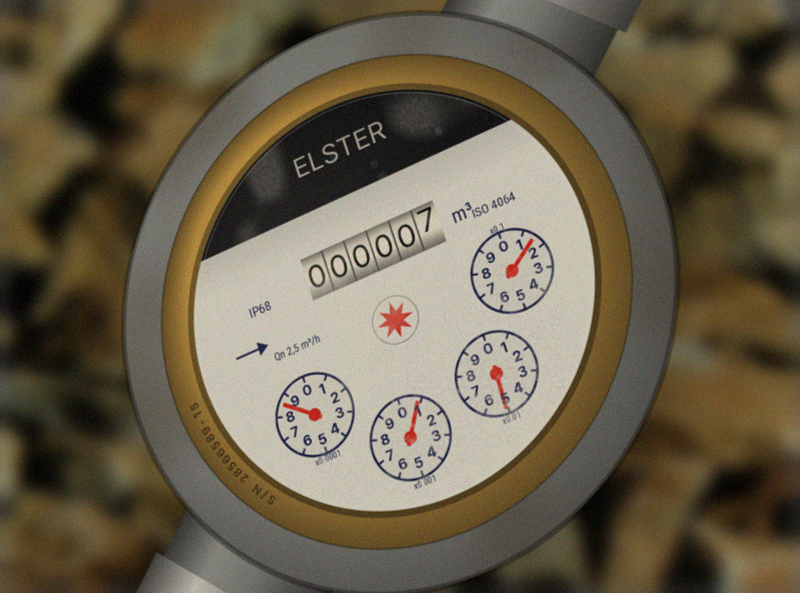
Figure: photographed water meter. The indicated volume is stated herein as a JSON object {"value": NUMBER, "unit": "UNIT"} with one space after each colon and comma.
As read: {"value": 7.1508, "unit": "m³"}
